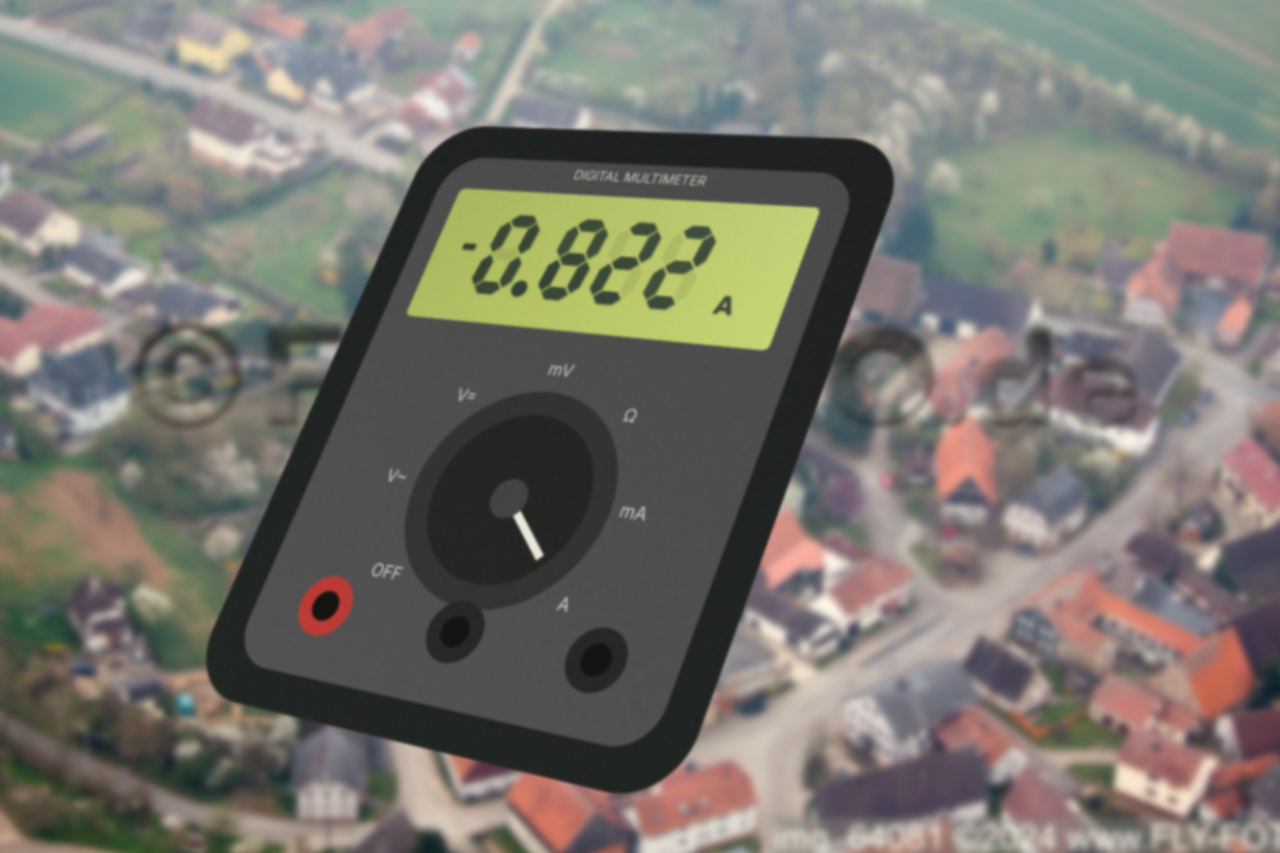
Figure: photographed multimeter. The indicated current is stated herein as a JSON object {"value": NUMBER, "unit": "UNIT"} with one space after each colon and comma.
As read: {"value": -0.822, "unit": "A"}
